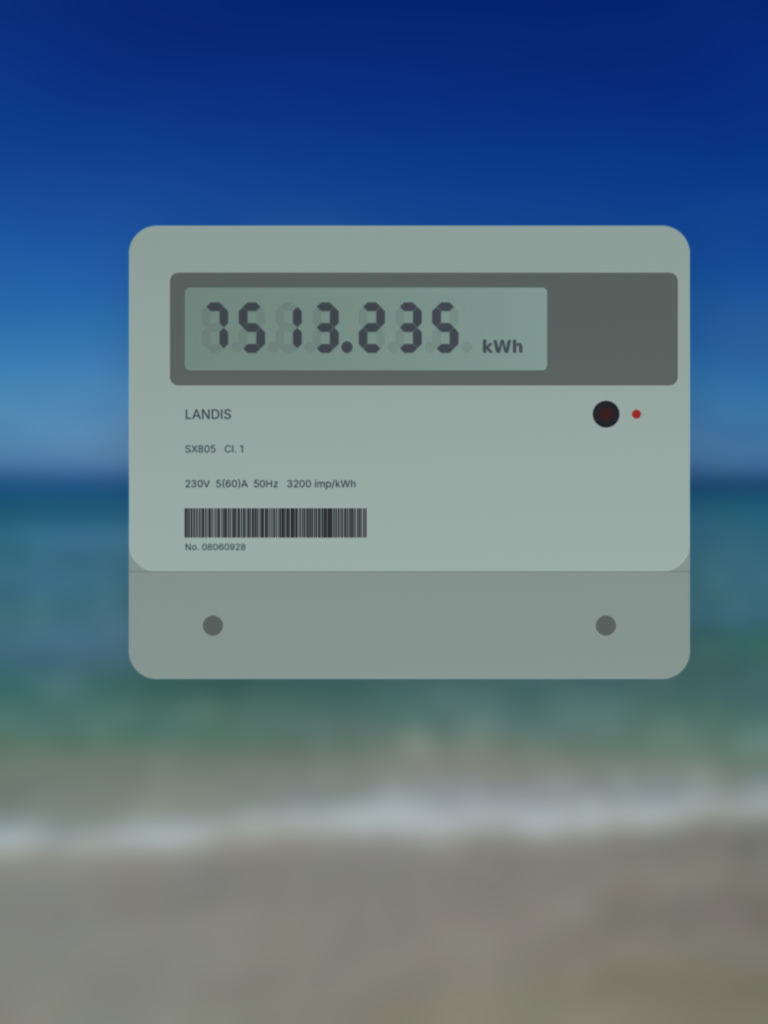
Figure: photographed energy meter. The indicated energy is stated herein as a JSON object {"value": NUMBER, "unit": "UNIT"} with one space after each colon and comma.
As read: {"value": 7513.235, "unit": "kWh"}
